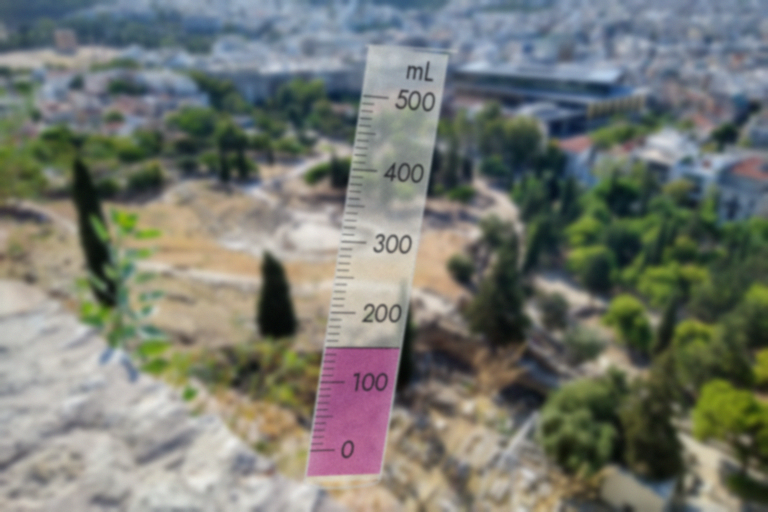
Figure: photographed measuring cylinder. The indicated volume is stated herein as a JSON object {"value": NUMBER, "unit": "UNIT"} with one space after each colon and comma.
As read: {"value": 150, "unit": "mL"}
